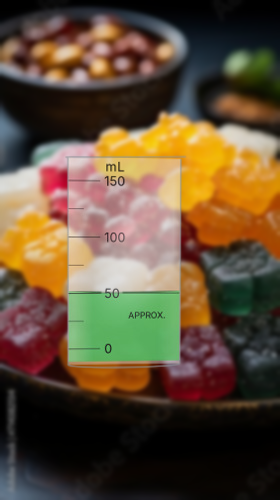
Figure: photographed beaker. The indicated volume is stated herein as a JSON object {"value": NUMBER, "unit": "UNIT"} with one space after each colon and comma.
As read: {"value": 50, "unit": "mL"}
